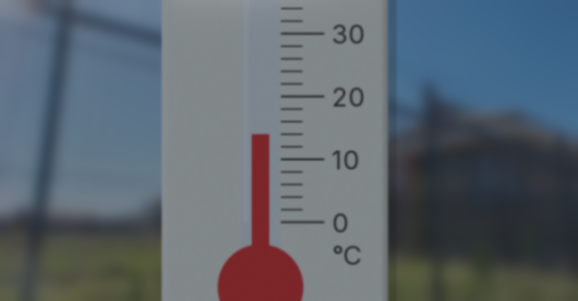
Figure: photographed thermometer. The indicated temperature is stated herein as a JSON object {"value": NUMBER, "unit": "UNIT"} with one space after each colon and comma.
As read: {"value": 14, "unit": "°C"}
